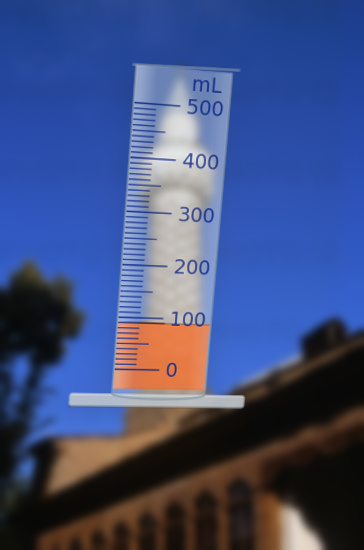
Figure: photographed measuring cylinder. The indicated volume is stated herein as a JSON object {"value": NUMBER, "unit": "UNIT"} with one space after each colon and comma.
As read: {"value": 90, "unit": "mL"}
